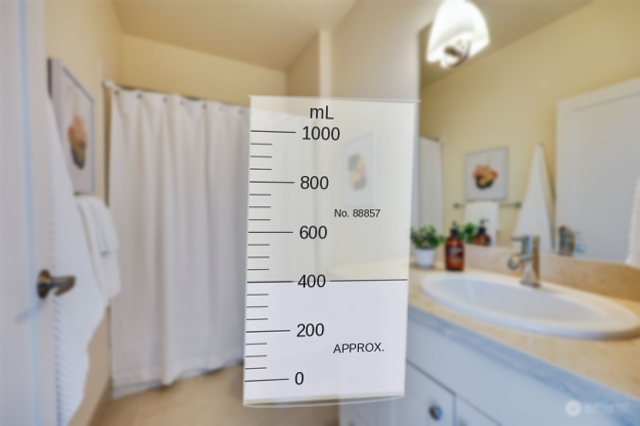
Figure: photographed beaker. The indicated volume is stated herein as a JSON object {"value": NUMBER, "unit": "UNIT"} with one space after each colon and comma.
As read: {"value": 400, "unit": "mL"}
